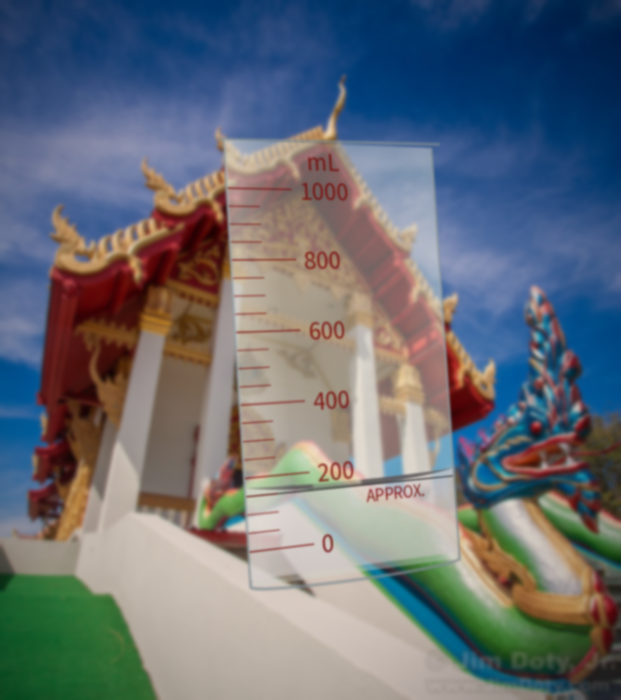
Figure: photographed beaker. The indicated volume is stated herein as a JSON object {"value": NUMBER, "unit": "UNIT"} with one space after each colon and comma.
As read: {"value": 150, "unit": "mL"}
